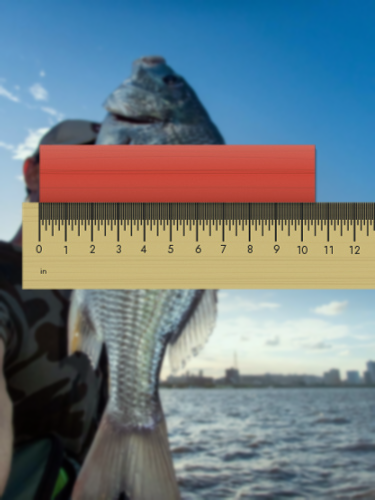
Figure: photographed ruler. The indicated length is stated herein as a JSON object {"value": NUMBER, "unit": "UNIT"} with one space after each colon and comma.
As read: {"value": 10.5, "unit": "in"}
